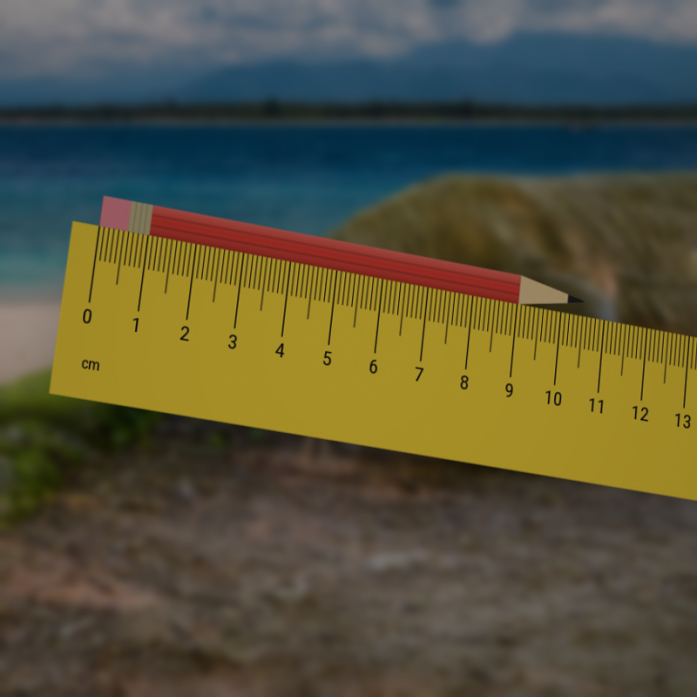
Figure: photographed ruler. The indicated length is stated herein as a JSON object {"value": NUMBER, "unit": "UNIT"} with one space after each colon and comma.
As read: {"value": 10.5, "unit": "cm"}
